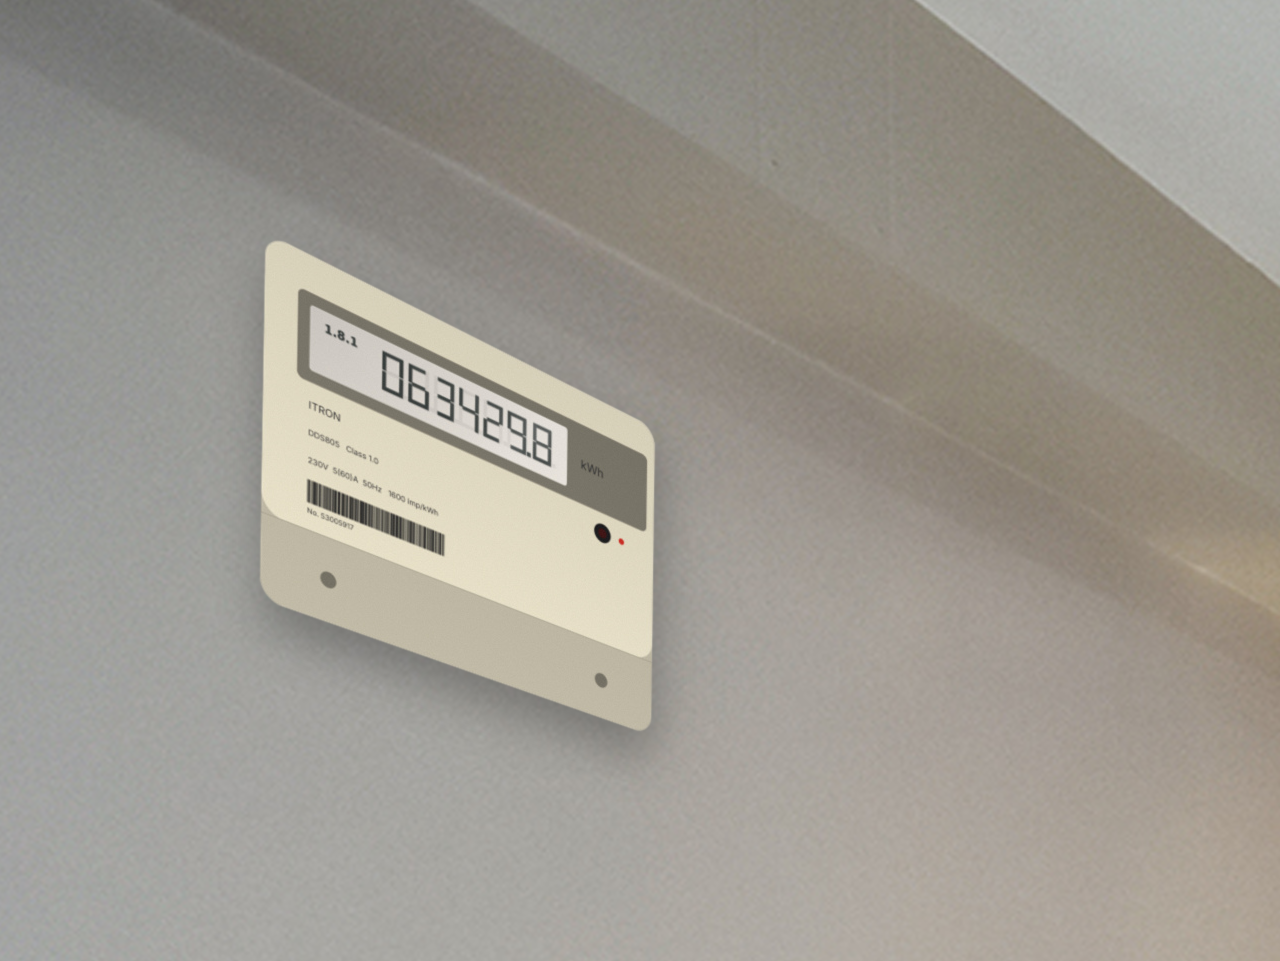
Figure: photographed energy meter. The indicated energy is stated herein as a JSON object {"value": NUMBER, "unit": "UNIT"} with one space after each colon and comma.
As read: {"value": 63429.8, "unit": "kWh"}
